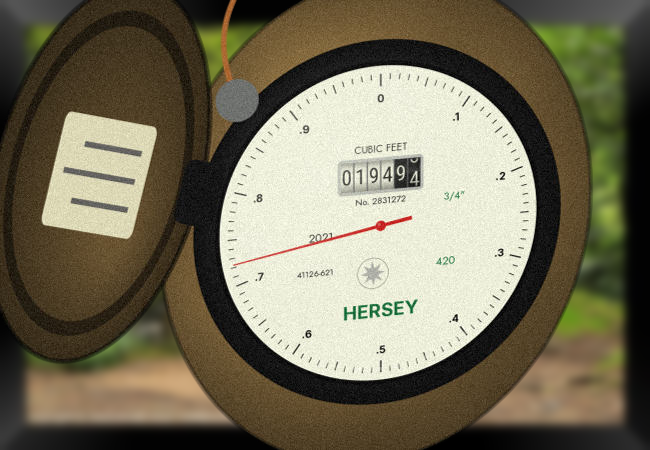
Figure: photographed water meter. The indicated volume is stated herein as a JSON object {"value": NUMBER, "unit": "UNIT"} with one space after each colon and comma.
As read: {"value": 19493.72, "unit": "ft³"}
